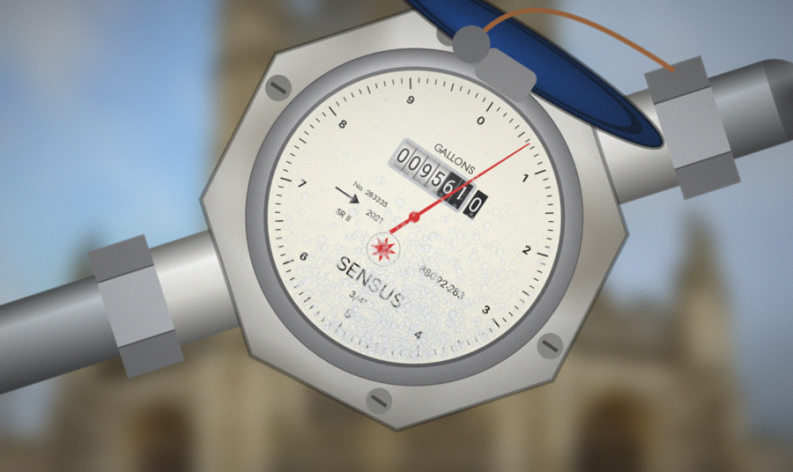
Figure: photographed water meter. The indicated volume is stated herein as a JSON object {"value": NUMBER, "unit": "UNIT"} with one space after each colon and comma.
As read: {"value": 95610.6, "unit": "gal"}
